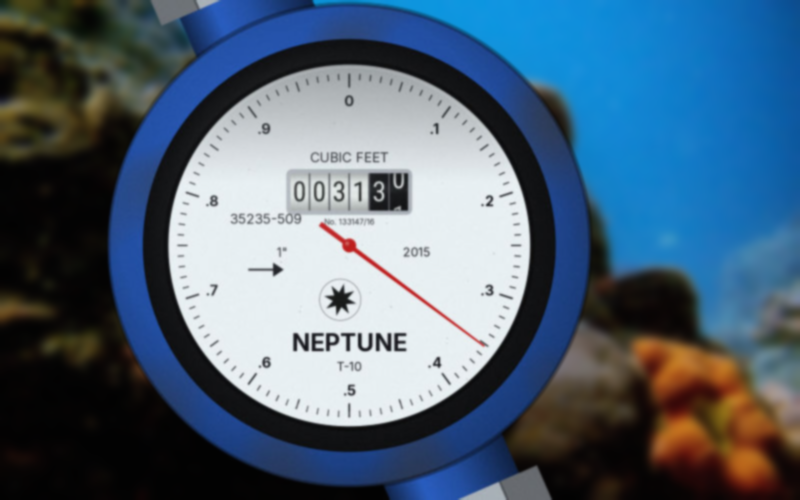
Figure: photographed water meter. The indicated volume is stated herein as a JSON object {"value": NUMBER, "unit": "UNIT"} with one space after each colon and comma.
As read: {"value": 3130.35, "unit": "ft³"}
